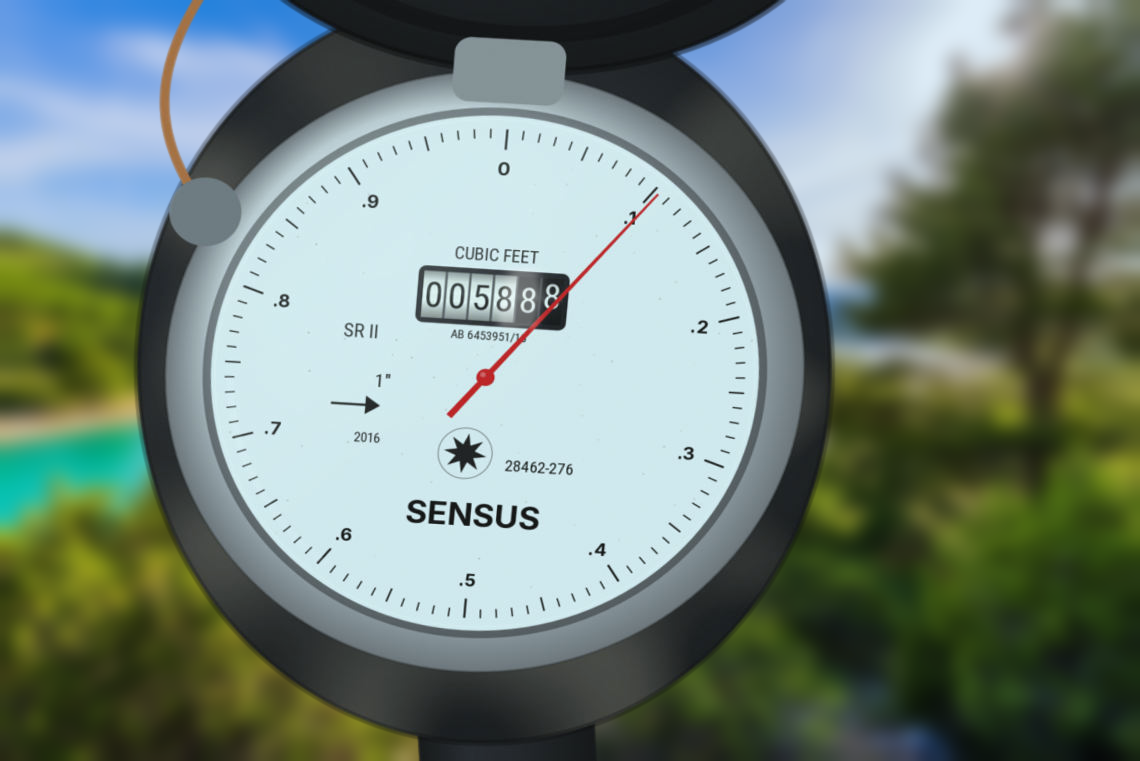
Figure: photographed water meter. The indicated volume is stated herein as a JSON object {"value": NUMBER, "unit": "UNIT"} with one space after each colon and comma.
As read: {"value": 5888.10, "unit": "ft³"}
